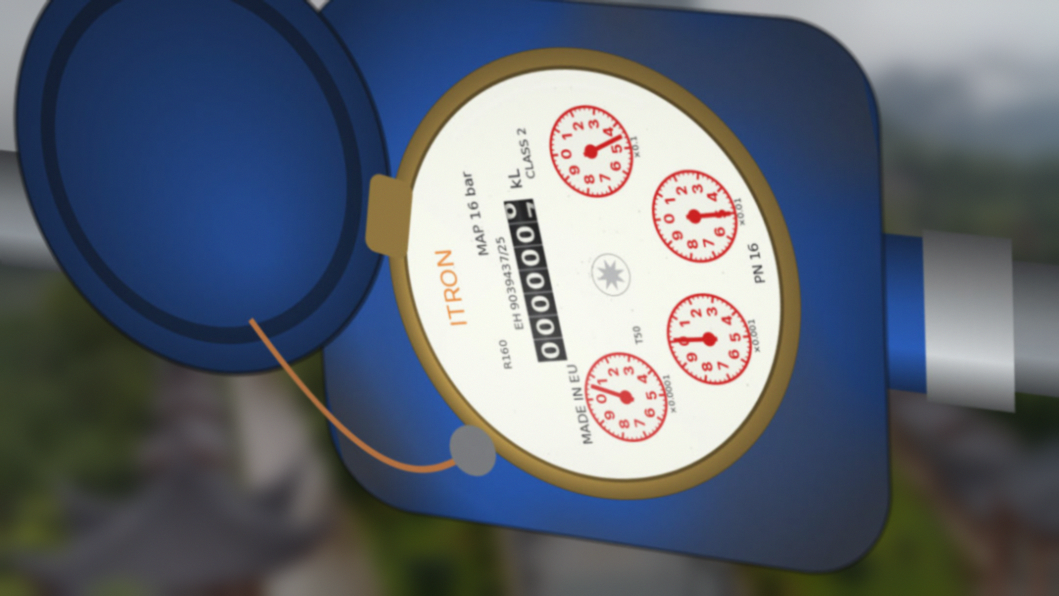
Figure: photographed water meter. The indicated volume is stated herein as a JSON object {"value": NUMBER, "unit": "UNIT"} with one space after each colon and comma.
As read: {"value": 6.4500, "unit": "kL"}
